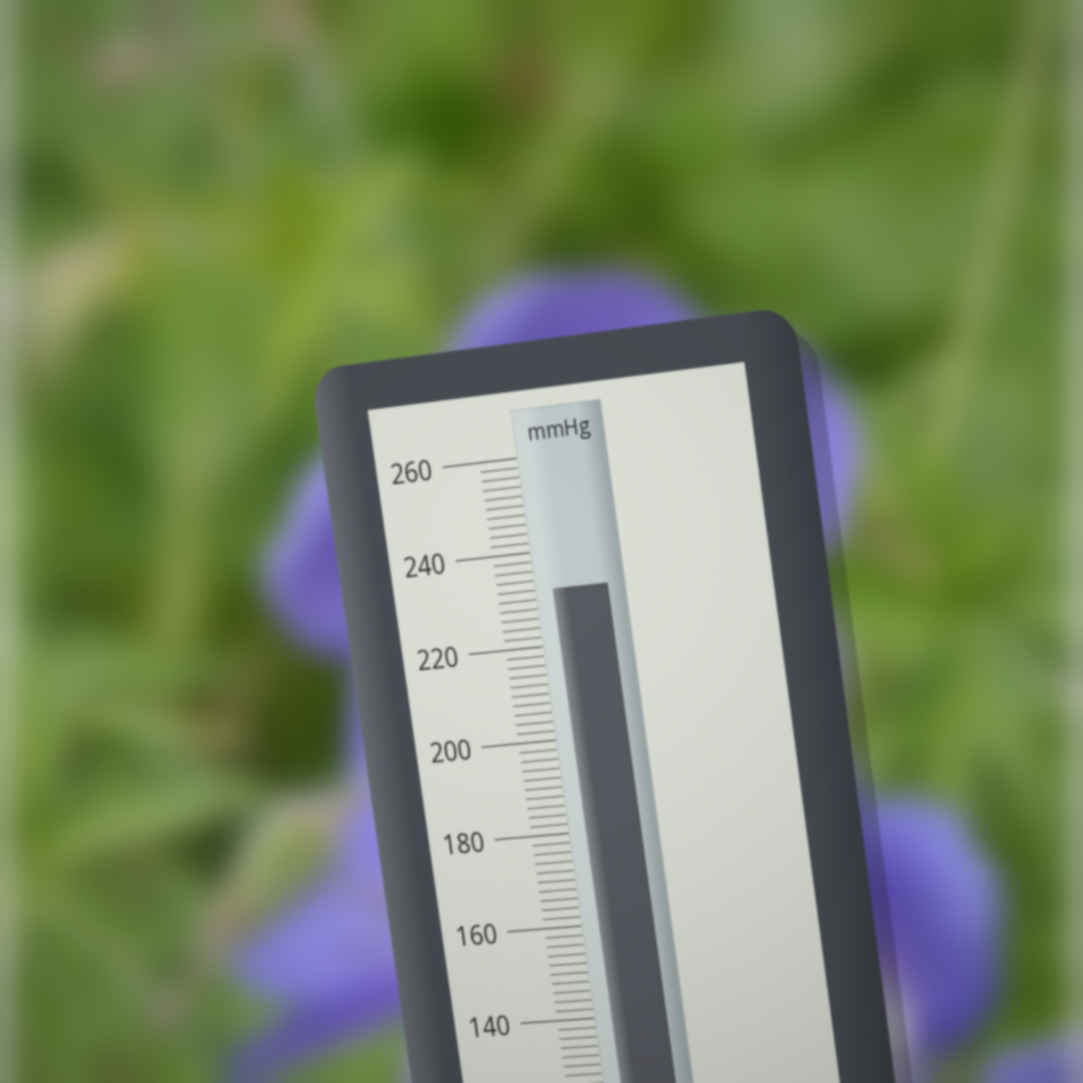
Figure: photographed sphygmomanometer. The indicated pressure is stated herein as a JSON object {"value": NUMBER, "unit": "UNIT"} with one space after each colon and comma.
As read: {"value": 232, "unit": "mmHg"}
